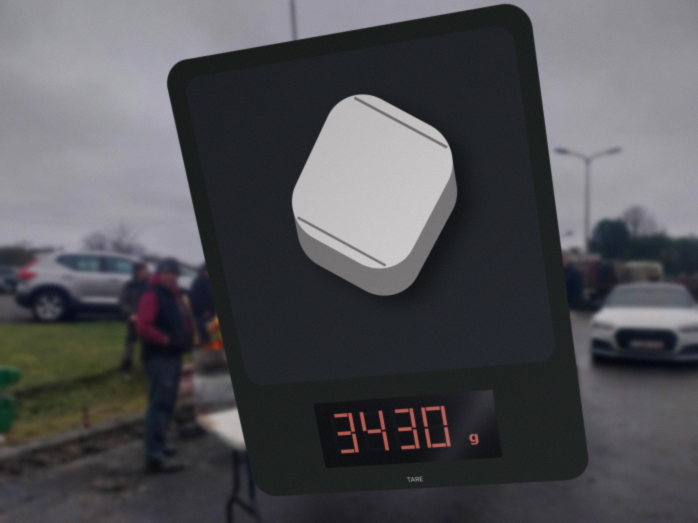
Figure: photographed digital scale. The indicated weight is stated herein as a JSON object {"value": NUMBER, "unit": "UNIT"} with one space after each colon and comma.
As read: {"value": 3430, "unit": "g"}
